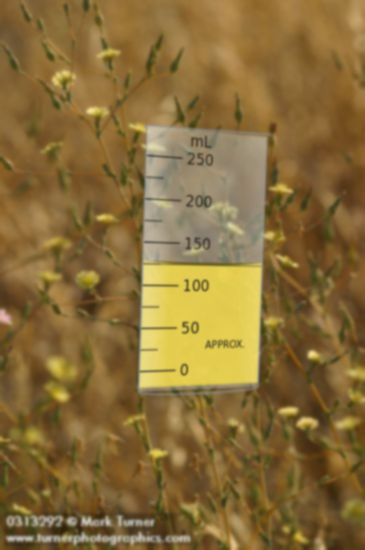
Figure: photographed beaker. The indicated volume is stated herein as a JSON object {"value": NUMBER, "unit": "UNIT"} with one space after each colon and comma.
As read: {"value": 125, "unit": "mL"}
